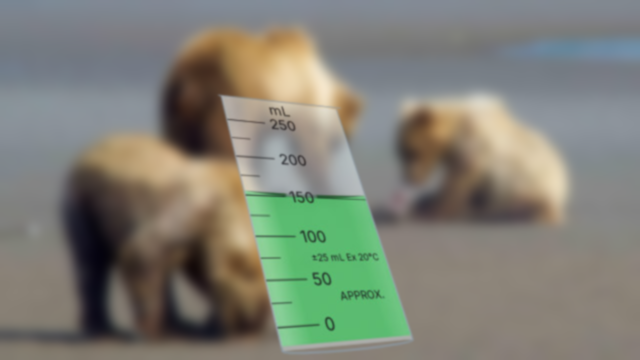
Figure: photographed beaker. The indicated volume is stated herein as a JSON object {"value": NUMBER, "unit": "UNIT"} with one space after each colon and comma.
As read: {"value": 150, "unit": "mL"}
